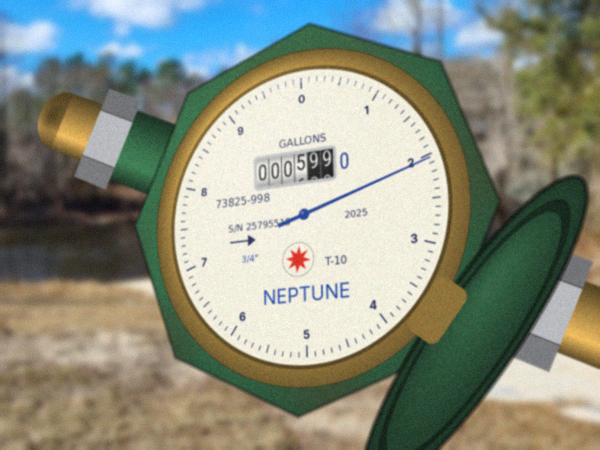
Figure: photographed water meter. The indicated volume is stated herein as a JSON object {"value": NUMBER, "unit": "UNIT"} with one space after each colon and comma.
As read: {"value": 5992.0, "unit": "gal"}
